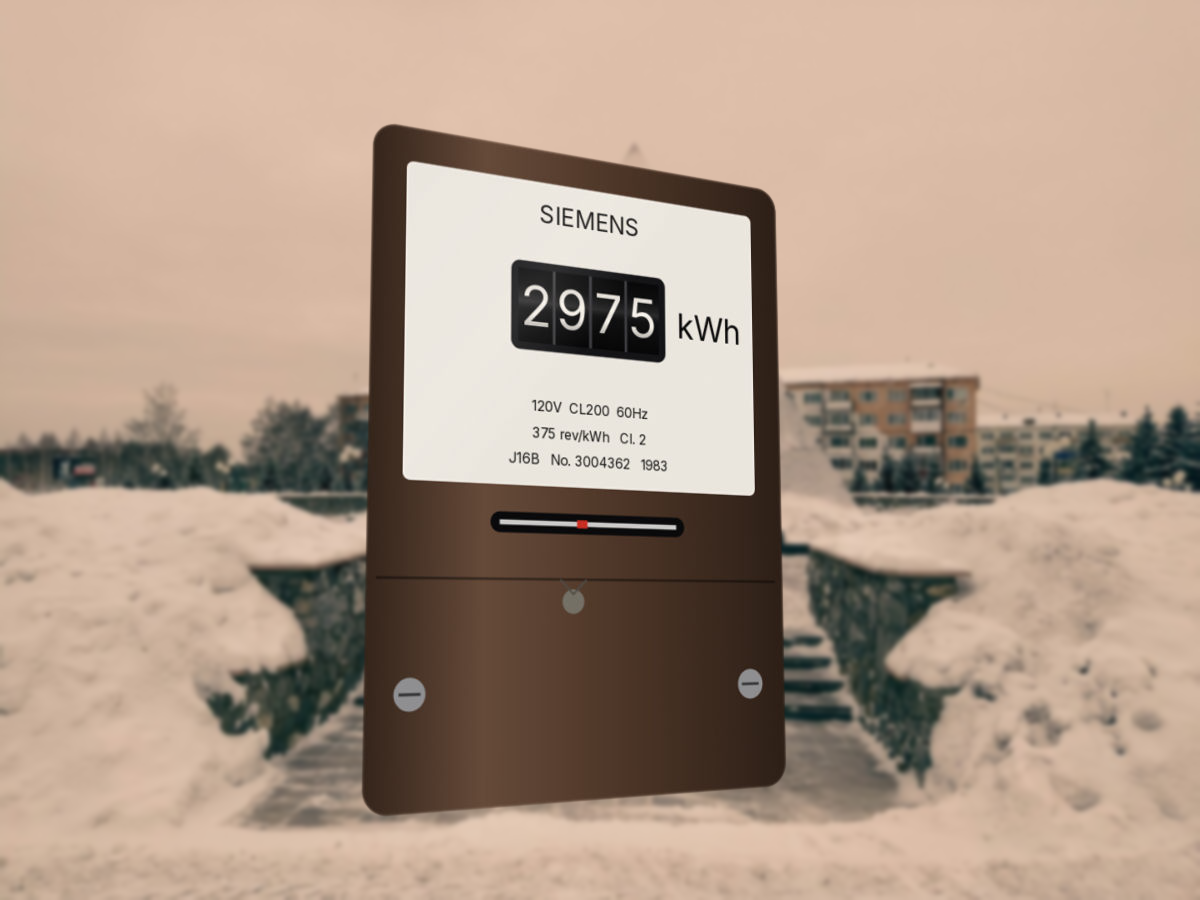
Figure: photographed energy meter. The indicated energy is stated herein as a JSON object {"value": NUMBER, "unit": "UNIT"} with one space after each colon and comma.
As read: {"value": 2975, "unit": "kWh"}
